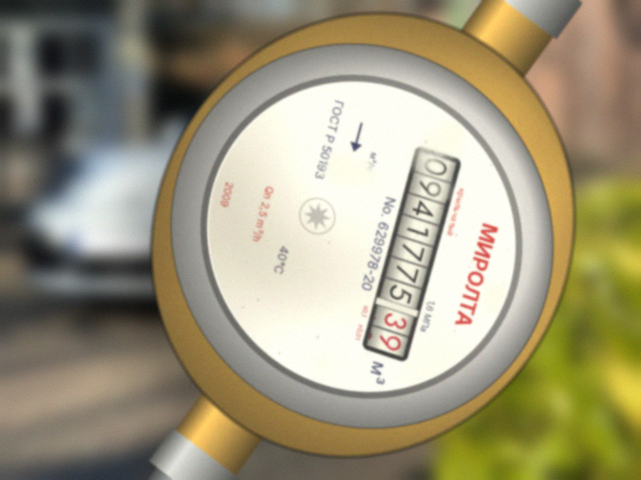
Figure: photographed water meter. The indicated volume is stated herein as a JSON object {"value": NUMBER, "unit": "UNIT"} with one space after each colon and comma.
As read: {"value": 941775.39, "unit": "m³"}
